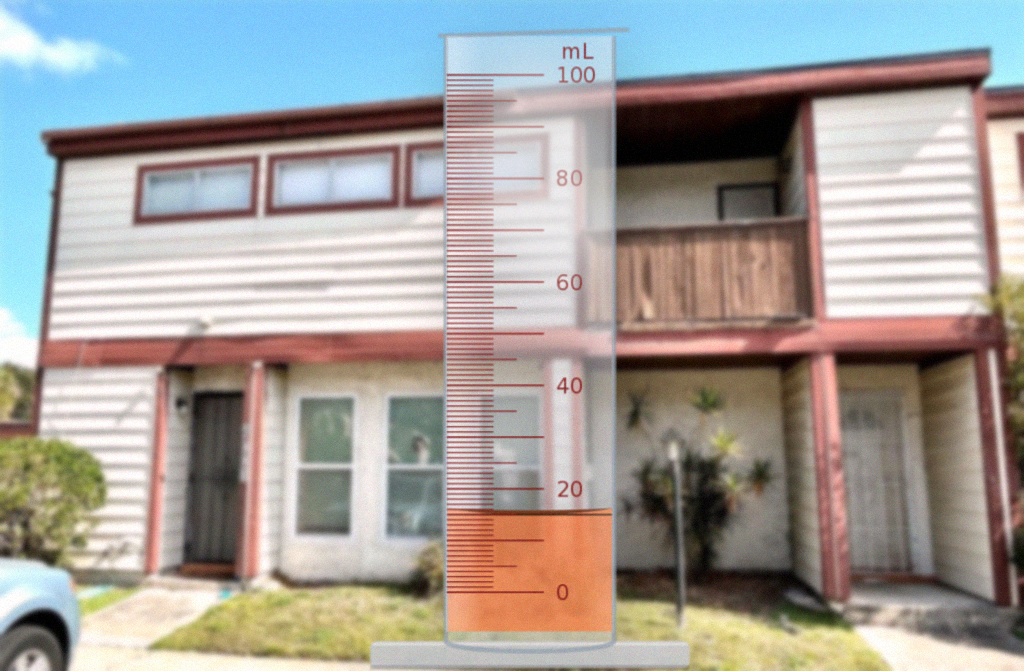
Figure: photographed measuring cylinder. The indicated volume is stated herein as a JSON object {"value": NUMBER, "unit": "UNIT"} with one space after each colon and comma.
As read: {"value": 15, "unit": "mL"}
